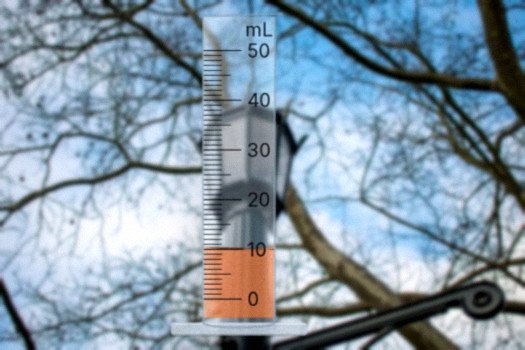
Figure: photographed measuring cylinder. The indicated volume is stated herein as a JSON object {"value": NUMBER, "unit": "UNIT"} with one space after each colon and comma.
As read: {"value": 10, "unit": "mL"}
